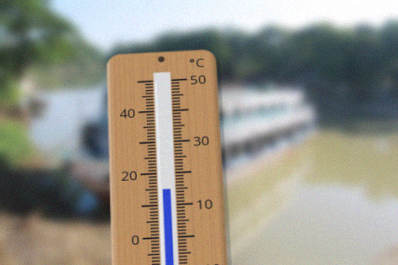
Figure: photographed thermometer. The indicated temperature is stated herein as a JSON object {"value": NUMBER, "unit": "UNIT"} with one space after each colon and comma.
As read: {"value": 15, "unit": "°C"}
